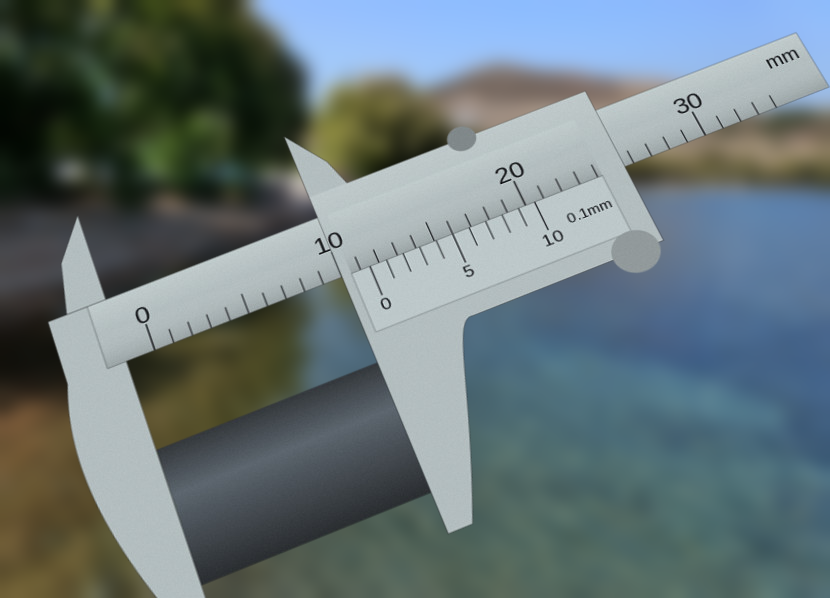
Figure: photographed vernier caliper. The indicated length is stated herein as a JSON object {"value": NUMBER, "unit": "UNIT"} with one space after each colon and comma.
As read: {"value": 11.5, "unit": "mm"}
